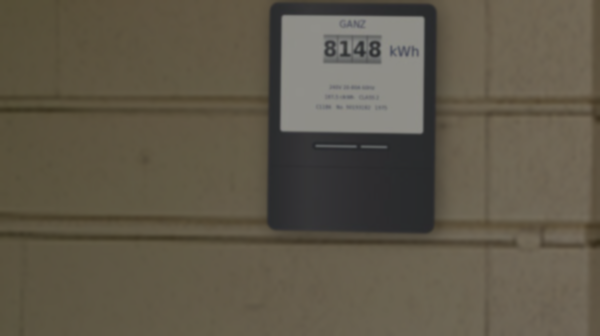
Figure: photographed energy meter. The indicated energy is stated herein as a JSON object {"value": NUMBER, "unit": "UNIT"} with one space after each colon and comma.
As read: {"value": 8148, "unit": "kWh"}
